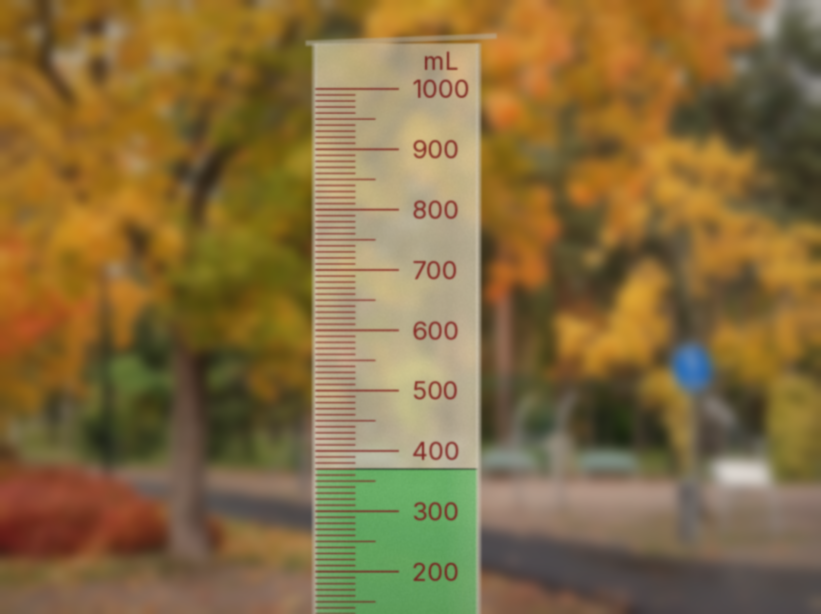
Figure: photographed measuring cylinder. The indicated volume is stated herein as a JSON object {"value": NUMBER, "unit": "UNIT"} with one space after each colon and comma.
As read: {"value": 370, "unit": "mL"}
